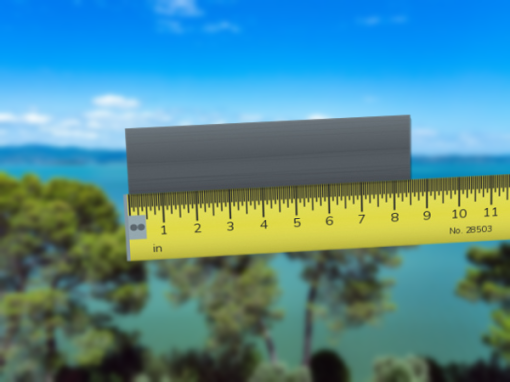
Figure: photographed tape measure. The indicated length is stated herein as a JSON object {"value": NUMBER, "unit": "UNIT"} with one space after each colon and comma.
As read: {"value": 8.5, "unit": "in"}
